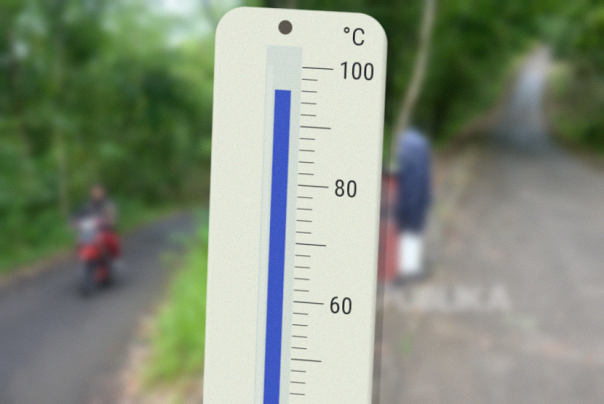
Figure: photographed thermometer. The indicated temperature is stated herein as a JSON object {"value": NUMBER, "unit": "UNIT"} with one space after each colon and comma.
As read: {"value": 96, "unit": "°C"}
